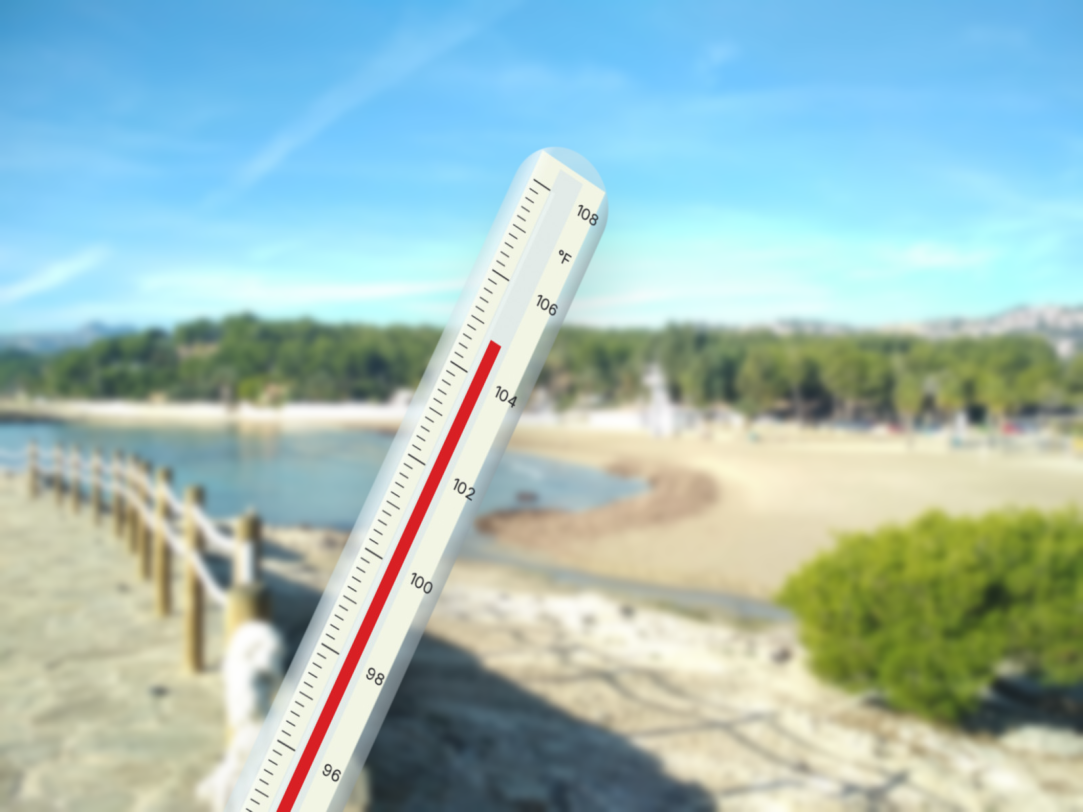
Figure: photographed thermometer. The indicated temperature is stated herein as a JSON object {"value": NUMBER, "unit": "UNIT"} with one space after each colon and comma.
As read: {"value": 104.8, "unit": "°F"}
